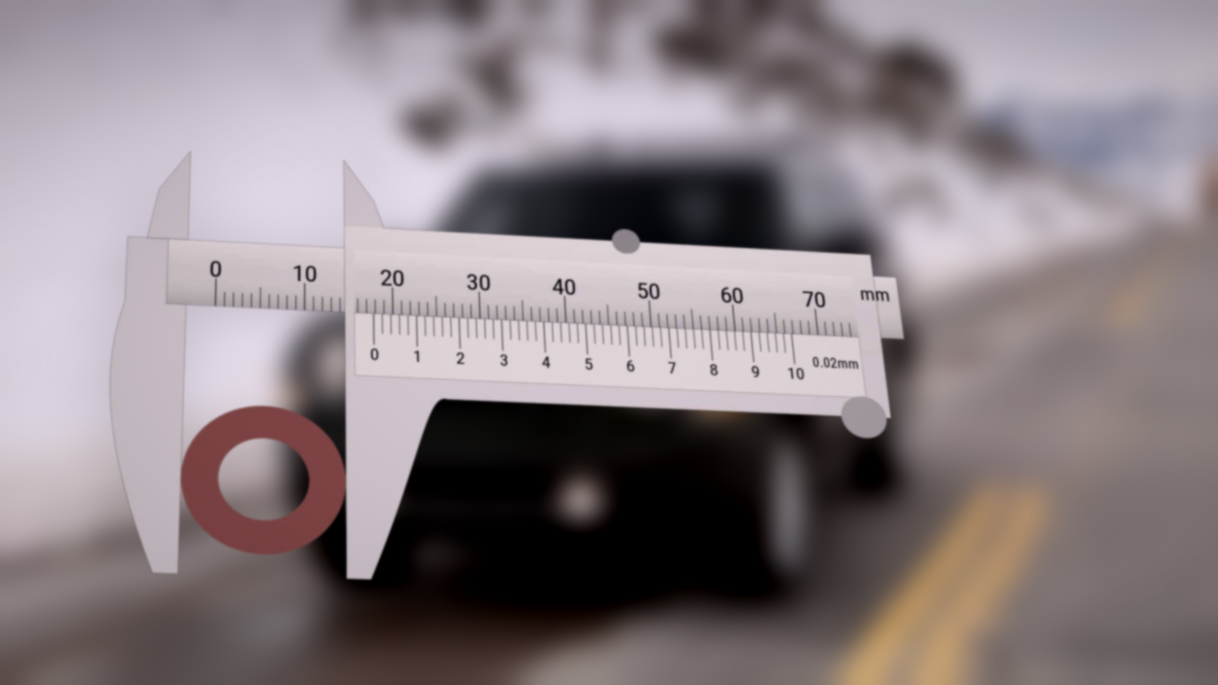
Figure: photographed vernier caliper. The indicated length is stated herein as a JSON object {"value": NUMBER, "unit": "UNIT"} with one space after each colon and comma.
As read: {"value": 17.8, "unit": "mm"}
